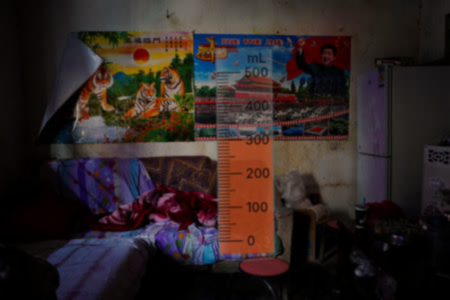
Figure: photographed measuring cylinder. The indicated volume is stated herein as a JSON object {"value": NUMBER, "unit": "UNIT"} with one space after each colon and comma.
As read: {"value": 300, "unit": "mL"}
